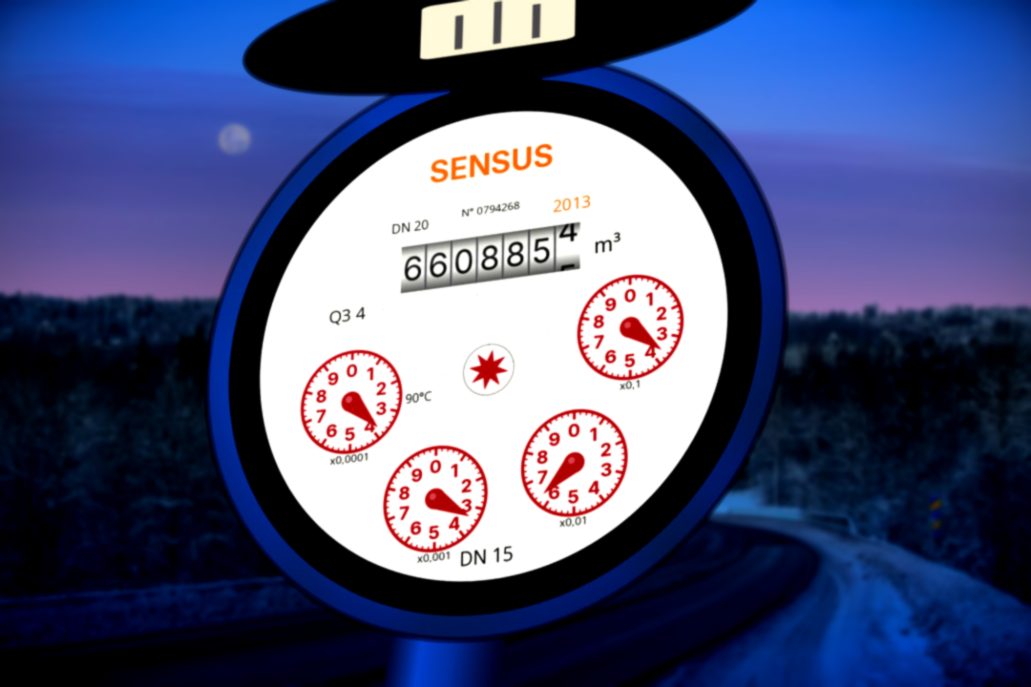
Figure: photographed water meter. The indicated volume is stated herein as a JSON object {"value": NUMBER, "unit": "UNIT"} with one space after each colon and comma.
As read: {"value": 6608854.3633, "unit": "m³"}
